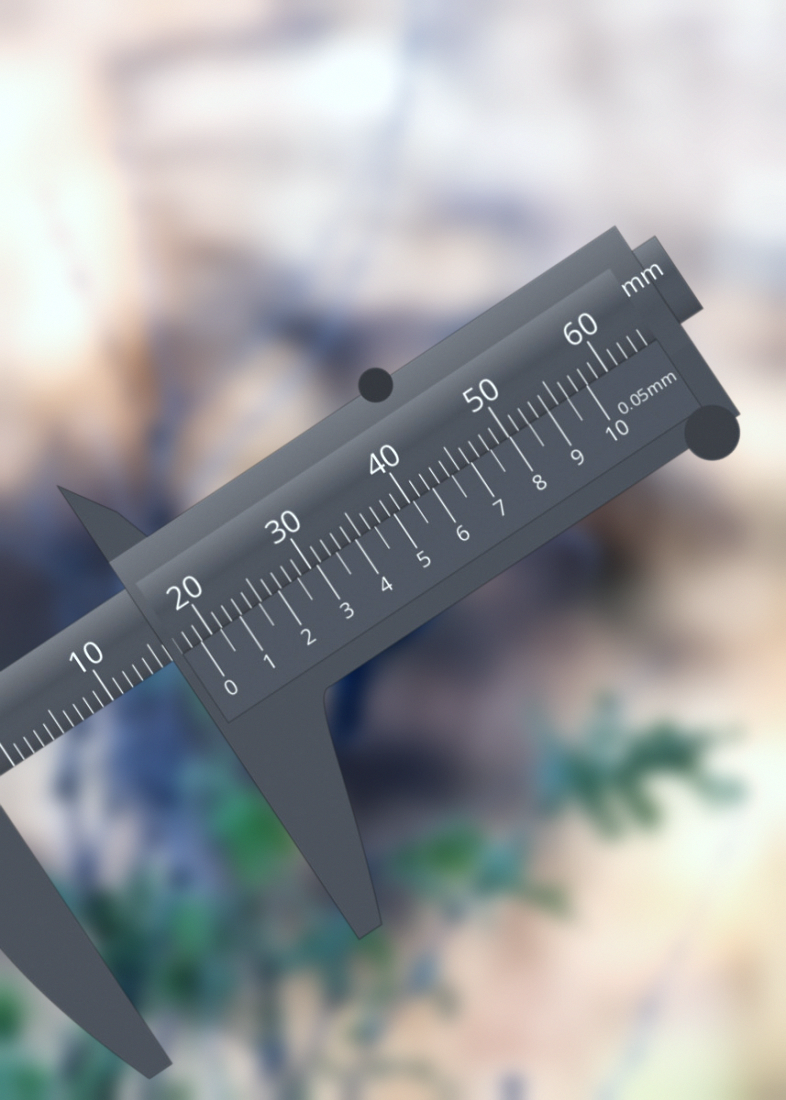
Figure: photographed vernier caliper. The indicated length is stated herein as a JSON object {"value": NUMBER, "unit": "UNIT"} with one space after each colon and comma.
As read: {"value": 18.9, "unit": "mm"}
